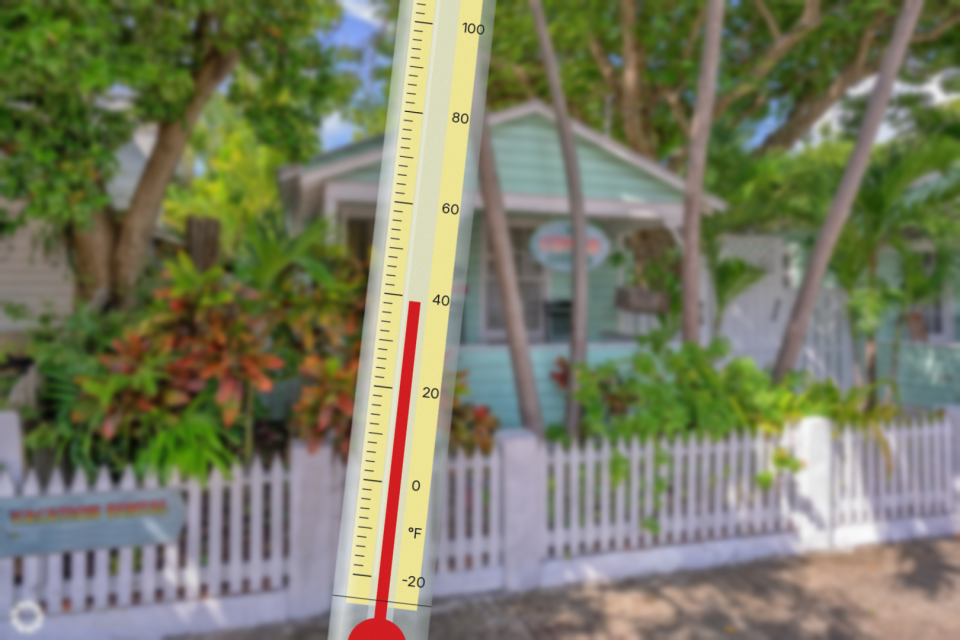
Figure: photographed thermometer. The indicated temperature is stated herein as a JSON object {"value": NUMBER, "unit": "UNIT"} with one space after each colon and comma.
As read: {"value": 39, "unit": "°F"}
